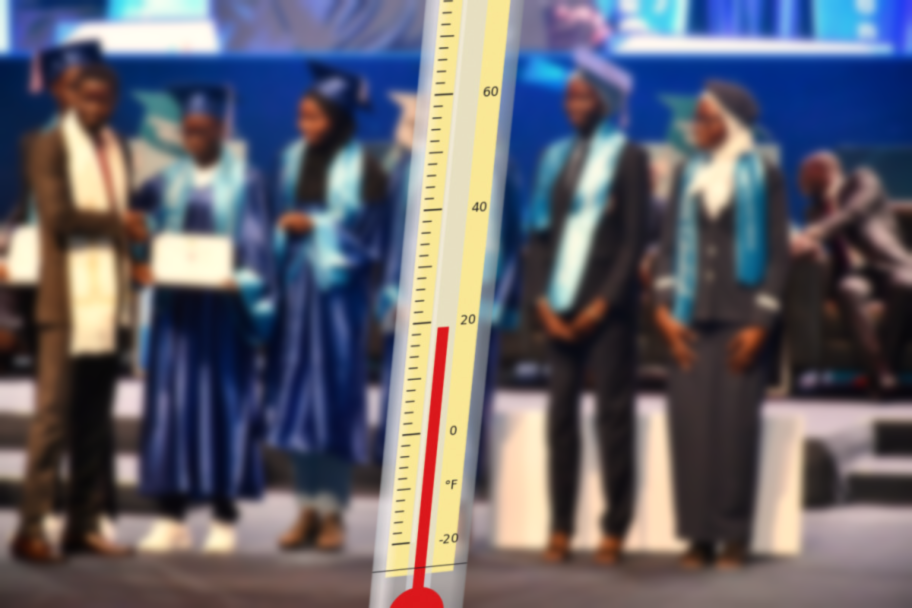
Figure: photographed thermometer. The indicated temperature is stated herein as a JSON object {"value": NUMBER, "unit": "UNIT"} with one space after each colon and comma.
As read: {"value": 19, "unit": "°F"}
